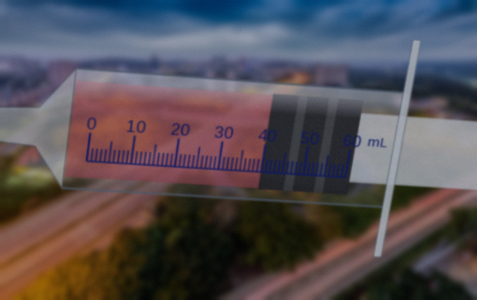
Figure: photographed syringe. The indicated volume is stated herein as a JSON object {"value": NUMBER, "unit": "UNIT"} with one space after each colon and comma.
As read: {"value": 40, "unit": "mL"}
